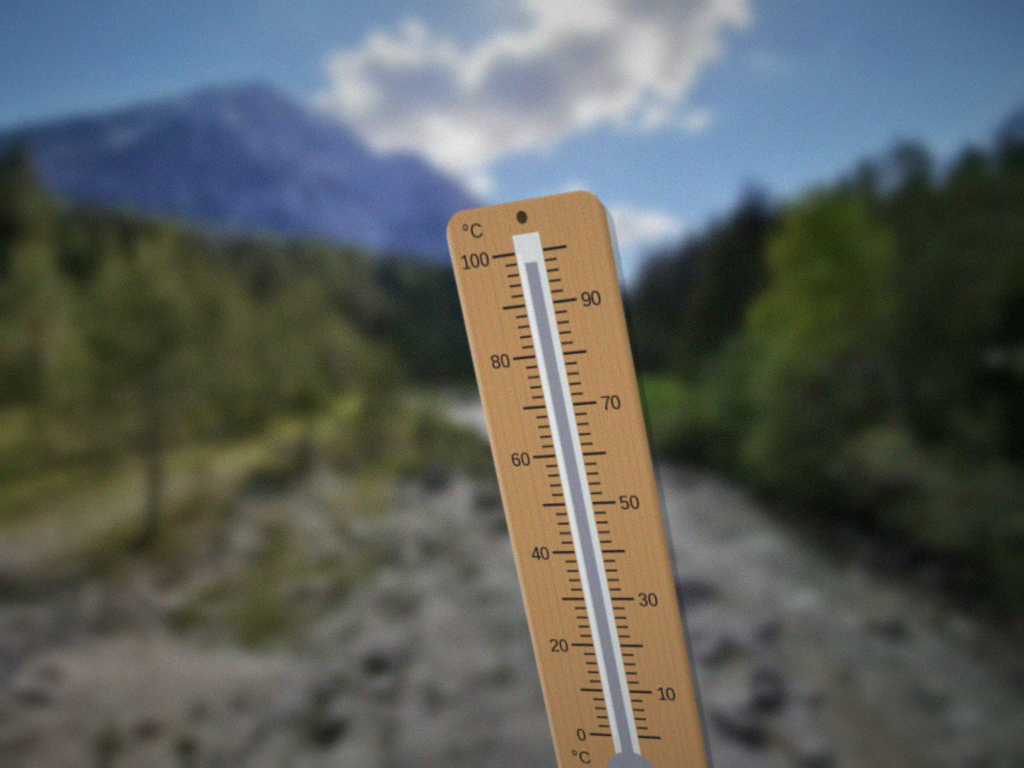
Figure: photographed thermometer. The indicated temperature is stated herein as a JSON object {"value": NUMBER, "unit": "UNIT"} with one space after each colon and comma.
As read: {"value": 98, "unit": "°C"}
